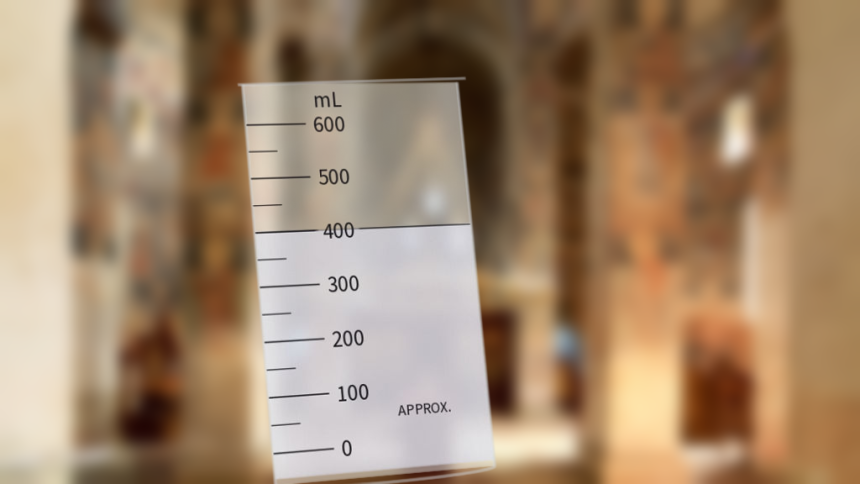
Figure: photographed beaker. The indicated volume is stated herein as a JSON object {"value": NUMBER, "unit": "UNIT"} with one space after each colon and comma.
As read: {"value": 400, "unit": "mL"}
